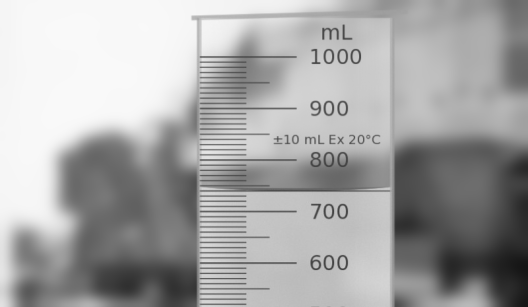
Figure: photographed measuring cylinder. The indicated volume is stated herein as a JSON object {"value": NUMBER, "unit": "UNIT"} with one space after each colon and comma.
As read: {"value": 740, "unit": "mL"}
